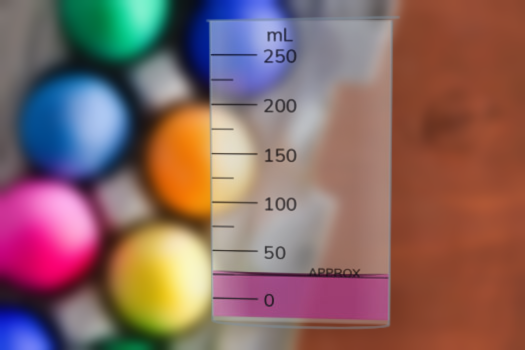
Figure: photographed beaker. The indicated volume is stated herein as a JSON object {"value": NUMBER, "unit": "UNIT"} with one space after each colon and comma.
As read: {"value": 25, "unit": "mL"}
